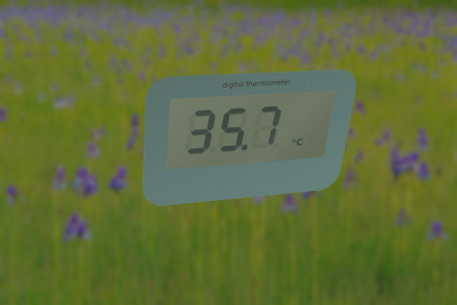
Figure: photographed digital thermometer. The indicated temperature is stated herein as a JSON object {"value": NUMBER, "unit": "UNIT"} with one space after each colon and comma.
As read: {"value": 35.7, "unit": "°C"}
